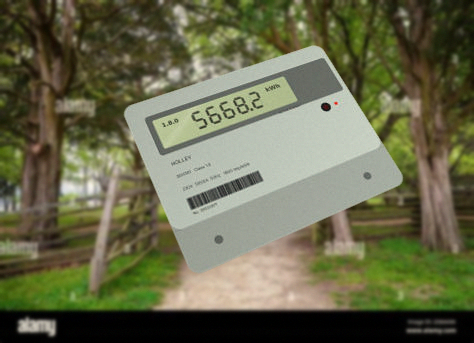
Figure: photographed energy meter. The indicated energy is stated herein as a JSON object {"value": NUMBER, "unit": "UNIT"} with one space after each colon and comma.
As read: {"value": 5668.2, "unit": "kWh"}
